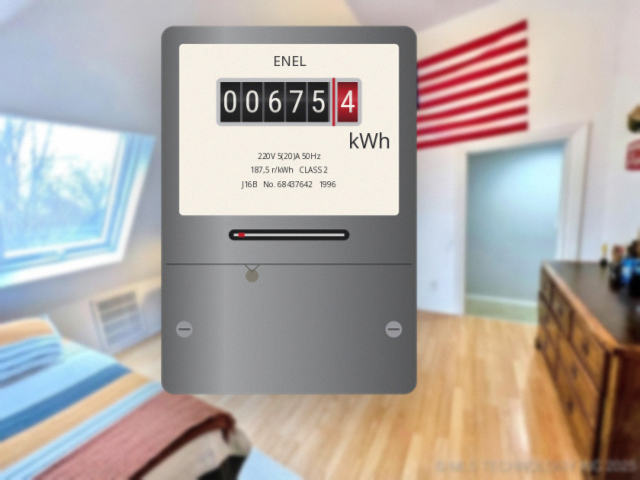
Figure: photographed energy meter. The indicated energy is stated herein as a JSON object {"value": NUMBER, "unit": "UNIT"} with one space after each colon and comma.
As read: {"value": 675.4, "unit": "kWh"}
